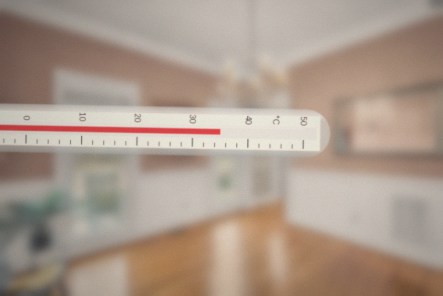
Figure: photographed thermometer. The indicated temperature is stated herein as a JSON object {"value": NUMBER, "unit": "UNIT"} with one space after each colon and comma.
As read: {"value": 35, "unit": "°C"}
